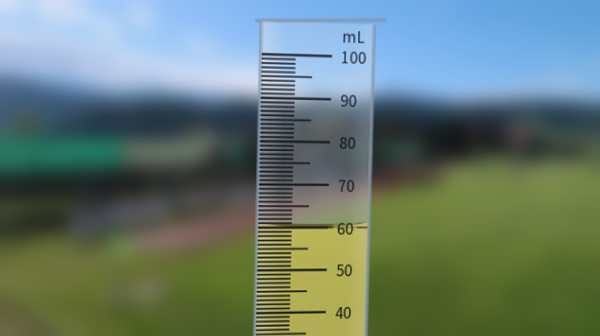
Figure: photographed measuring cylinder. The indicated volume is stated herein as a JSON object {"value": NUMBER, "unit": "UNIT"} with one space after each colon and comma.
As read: {"value": 60, "unit": "mL"}
